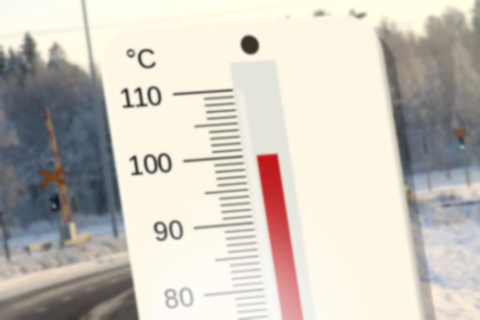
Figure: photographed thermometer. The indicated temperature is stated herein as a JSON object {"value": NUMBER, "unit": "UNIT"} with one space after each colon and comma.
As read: {"value": 100, "unit": "°C"}
